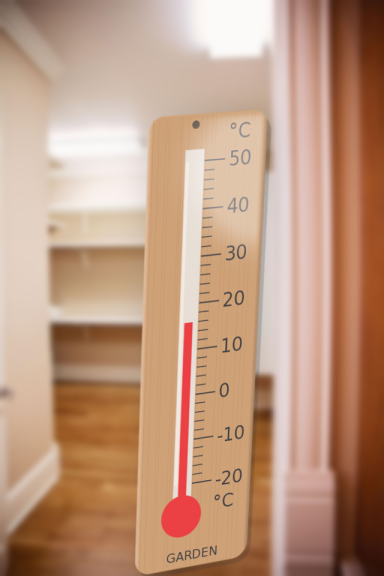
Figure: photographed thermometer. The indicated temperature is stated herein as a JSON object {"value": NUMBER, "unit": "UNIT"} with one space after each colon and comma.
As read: {"value": 16, "unit": "°C"}
